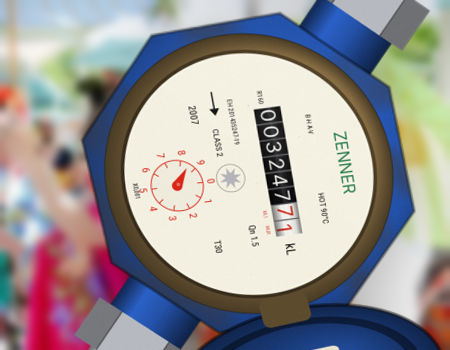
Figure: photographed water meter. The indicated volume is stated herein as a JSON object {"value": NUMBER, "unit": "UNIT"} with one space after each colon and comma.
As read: {"value": 3247.708, "unit": "kL"}
